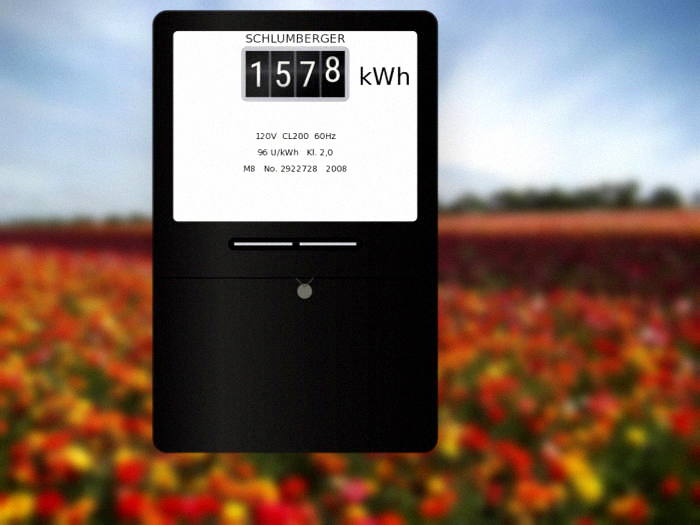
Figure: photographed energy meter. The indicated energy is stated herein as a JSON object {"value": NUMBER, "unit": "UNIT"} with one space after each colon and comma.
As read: {"value": 1578, "unit": "kWh"}
